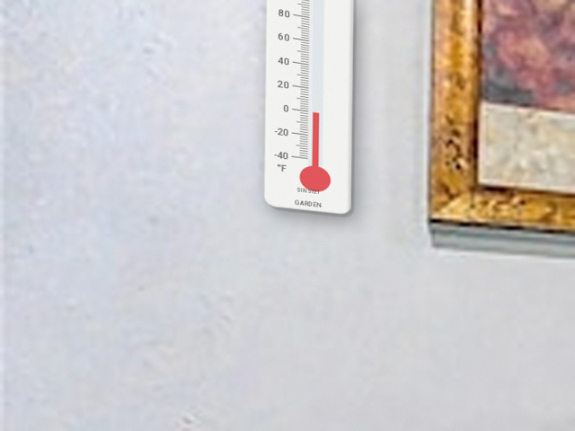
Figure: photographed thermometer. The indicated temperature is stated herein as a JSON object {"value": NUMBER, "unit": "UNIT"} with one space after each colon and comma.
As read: {"value": 0, "unit": "°F"}
